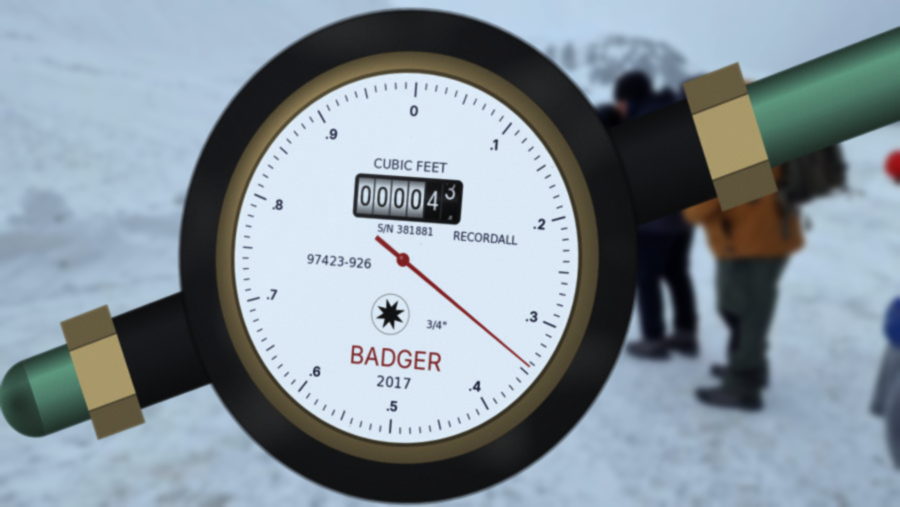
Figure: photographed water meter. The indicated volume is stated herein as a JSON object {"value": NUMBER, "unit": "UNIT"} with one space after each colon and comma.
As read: {"value": 43.34, "unit": "ft³"}
